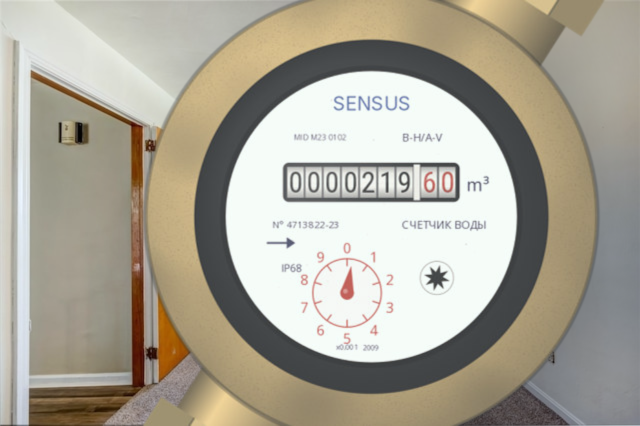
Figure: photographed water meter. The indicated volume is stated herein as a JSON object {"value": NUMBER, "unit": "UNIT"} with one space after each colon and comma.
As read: {"value": 219.600, "unit": "m³"}
